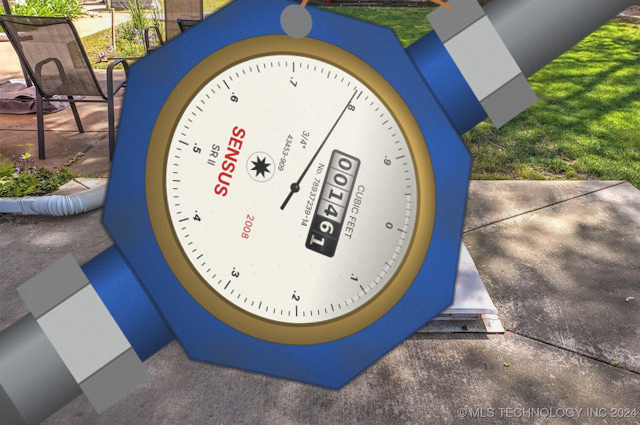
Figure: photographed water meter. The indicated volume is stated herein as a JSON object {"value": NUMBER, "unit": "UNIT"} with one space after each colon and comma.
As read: {"value": 1460.79, "unit": "ft³"}
